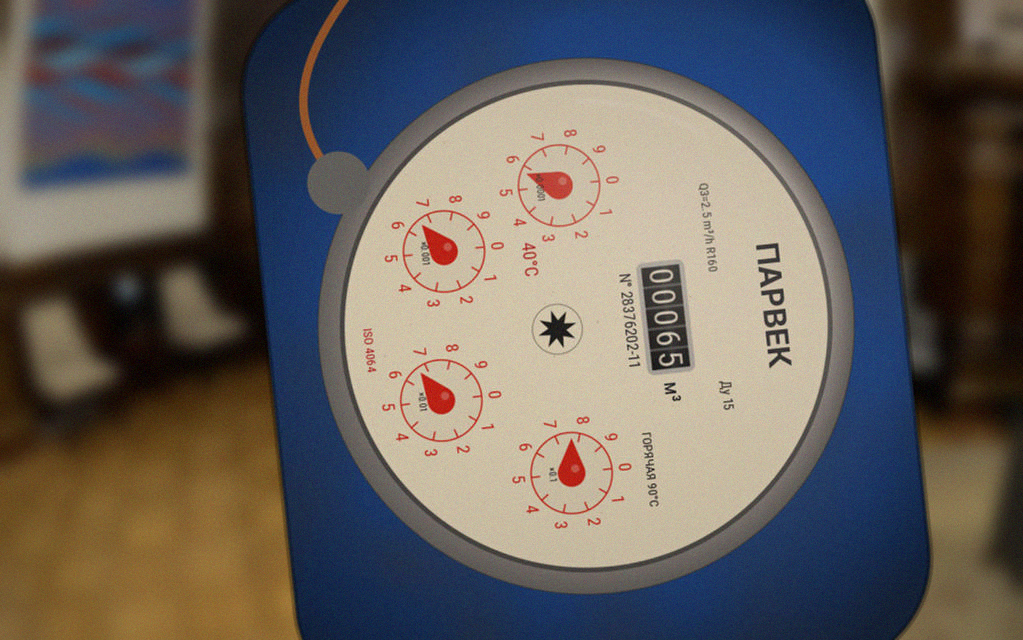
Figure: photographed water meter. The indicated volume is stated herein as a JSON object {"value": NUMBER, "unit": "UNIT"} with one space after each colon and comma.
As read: {"value": 65.7665, "unit": "m³"}
